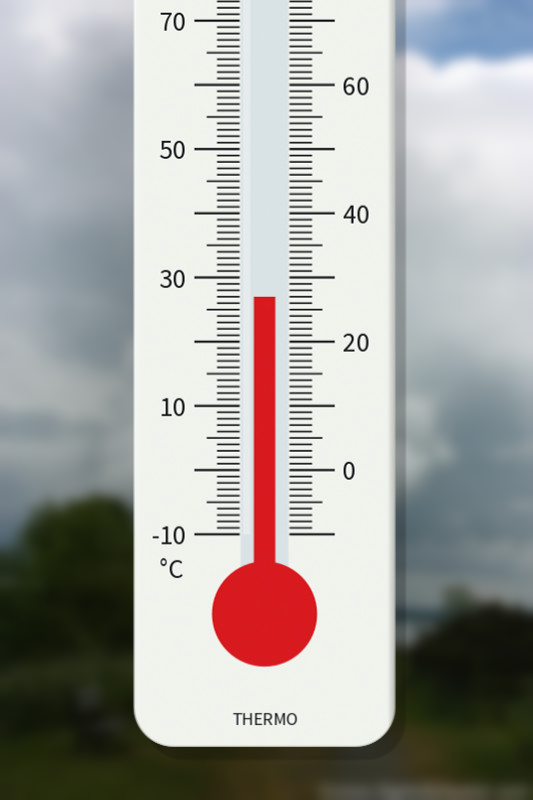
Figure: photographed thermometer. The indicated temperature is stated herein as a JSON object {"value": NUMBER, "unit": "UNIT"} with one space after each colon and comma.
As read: {"value": 27, "unit": "°C"}
